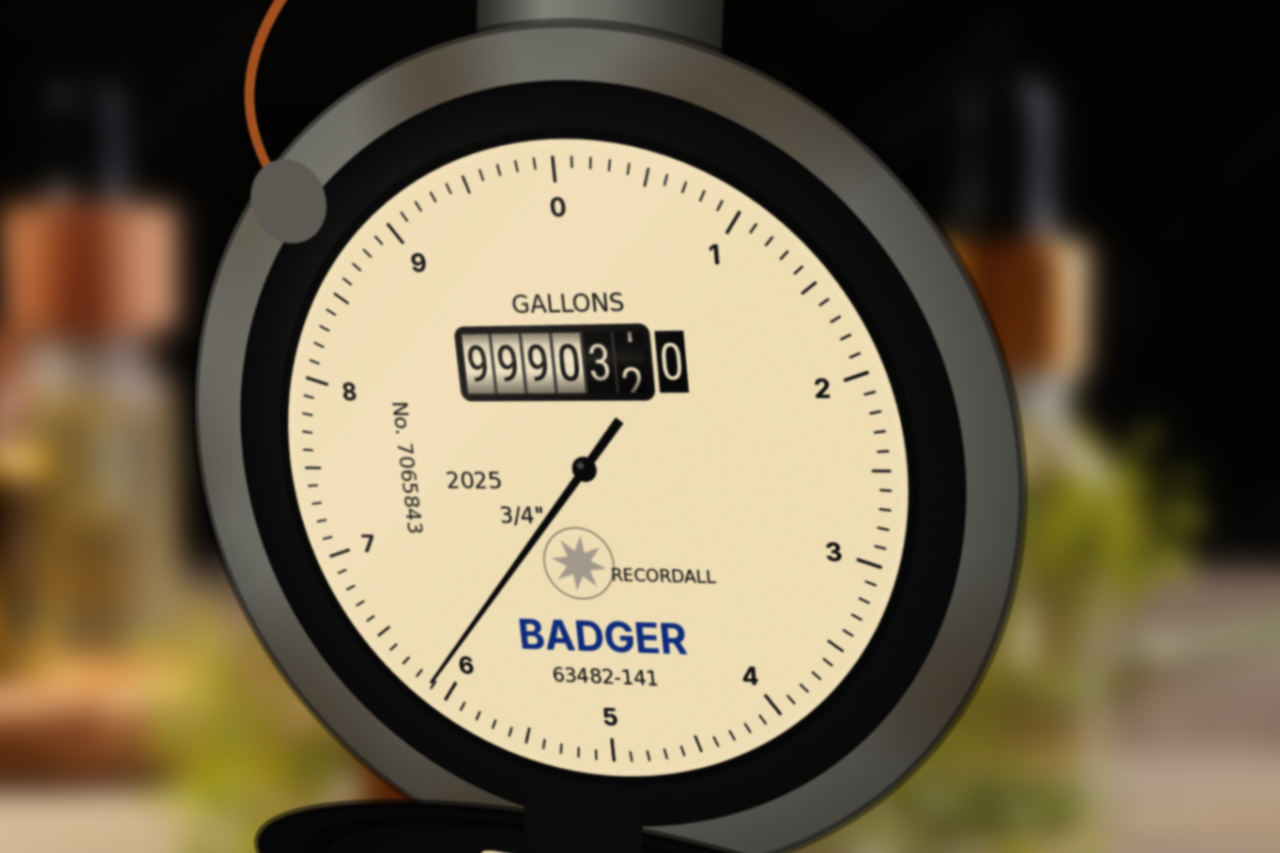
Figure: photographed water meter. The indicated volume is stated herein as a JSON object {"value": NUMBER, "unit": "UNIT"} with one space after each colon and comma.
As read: {"value": 9990316.1, "unit": "gal"}
